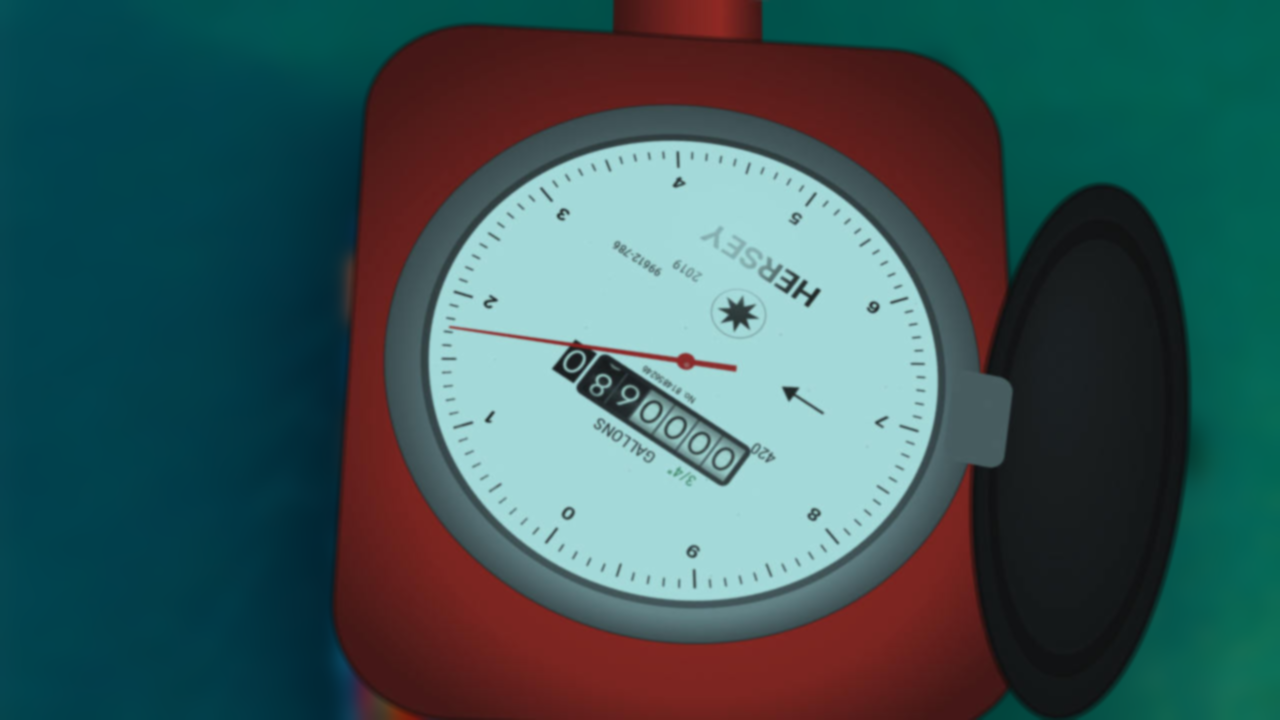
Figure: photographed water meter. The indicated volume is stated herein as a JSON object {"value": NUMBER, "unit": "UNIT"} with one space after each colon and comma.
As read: {"value": 681.7, "unit": "gal"}
